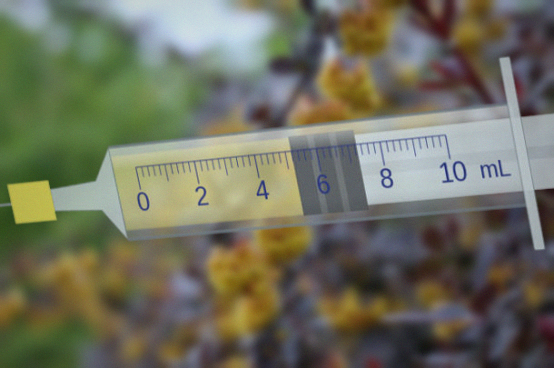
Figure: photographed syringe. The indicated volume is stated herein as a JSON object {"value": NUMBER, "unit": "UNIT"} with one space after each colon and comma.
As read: {"value": 5.2, "unit": "mL"}
